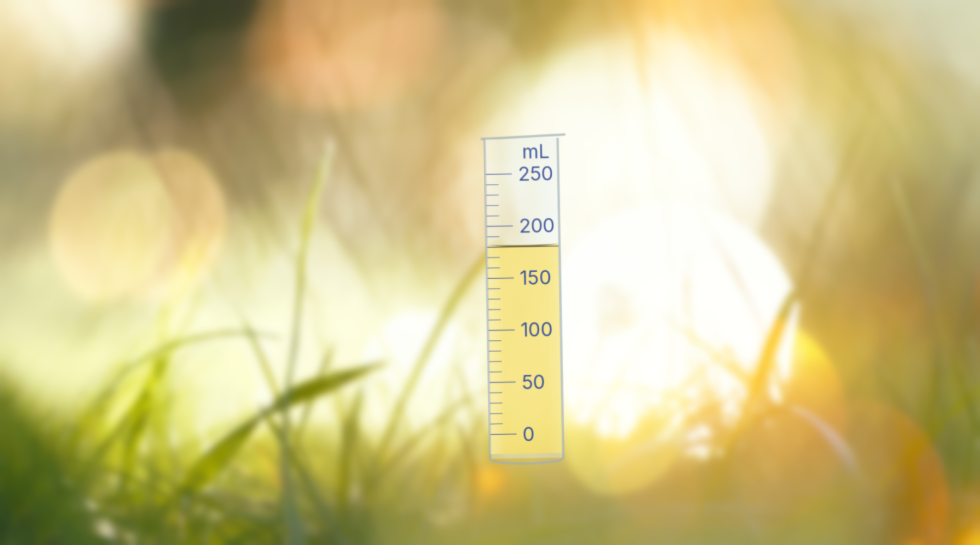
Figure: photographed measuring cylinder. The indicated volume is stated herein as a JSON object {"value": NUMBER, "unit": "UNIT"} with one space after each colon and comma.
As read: {"value": 180, "unit": "mL"}
